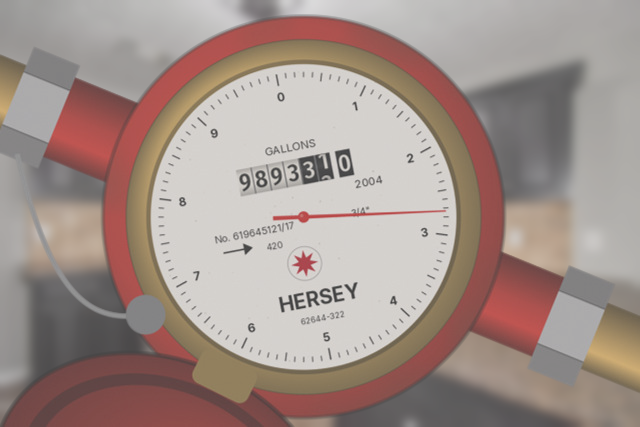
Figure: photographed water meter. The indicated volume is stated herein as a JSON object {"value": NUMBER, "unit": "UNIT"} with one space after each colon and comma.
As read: {"value": 9893312.7, "unit": "gal"}
